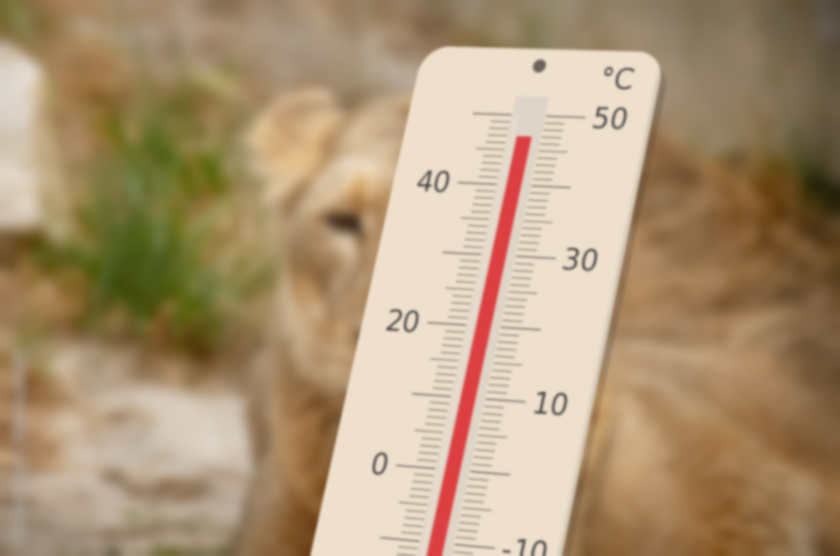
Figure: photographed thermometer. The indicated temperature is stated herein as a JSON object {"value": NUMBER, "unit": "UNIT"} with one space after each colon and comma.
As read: {"value": 47, "unit": "°C"}
